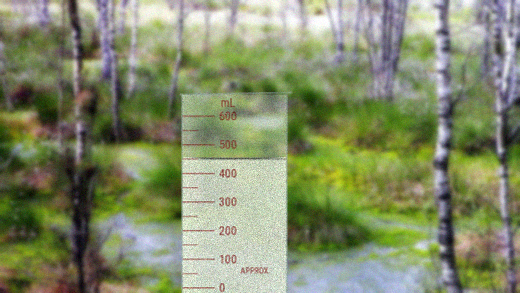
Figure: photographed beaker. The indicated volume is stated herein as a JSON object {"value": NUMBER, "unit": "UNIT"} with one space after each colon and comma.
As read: {"value": 450, "unit": "mL"}
